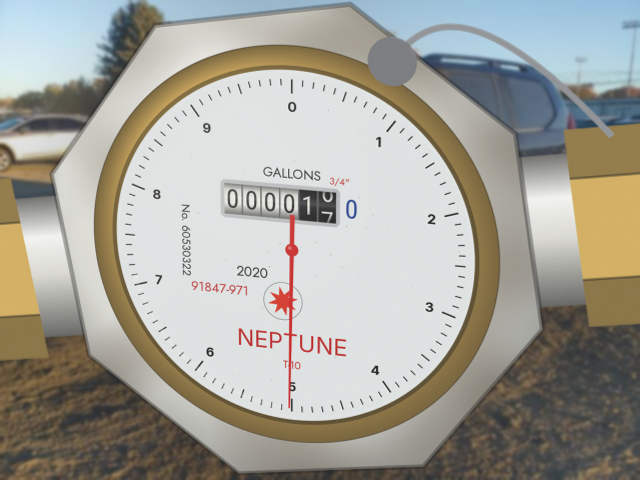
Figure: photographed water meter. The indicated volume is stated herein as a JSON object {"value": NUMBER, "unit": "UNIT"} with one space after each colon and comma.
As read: {"value": 165.0, "unit": "gal"}
